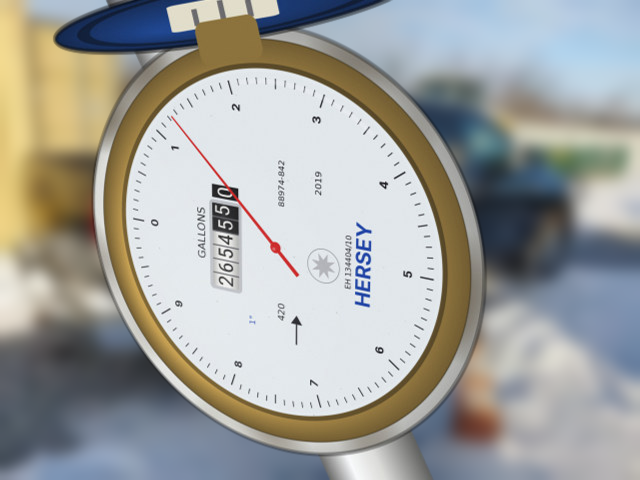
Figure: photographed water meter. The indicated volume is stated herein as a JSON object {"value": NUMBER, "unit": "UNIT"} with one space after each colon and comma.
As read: {"value": 2654551.2, "unit": "gal"}
